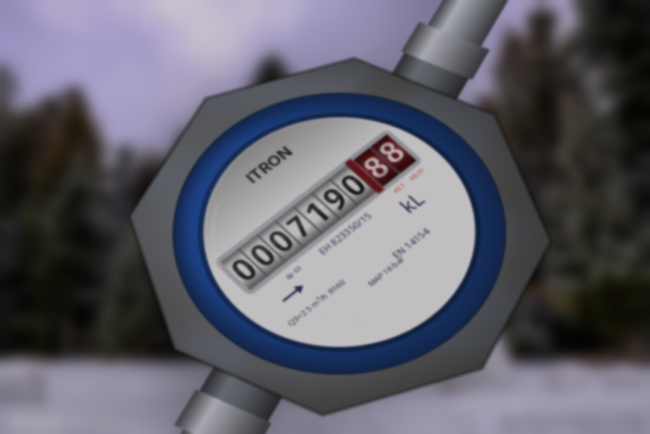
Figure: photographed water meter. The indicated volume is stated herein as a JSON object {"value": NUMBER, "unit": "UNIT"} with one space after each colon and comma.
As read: {"value": 7190.88, "unit": "kL"}
